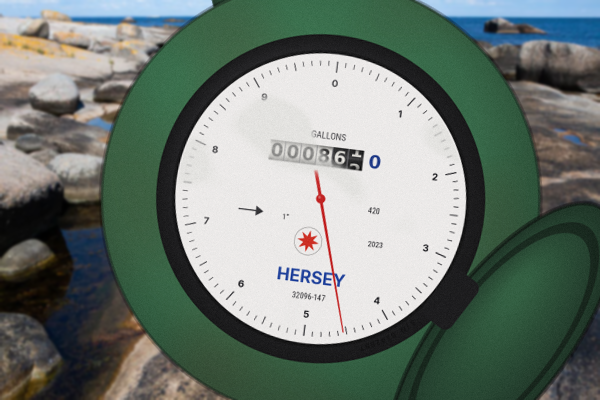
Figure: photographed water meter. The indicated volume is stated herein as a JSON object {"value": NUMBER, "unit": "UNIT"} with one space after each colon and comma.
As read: {"value": 8614.5, "unit": "gal"}
